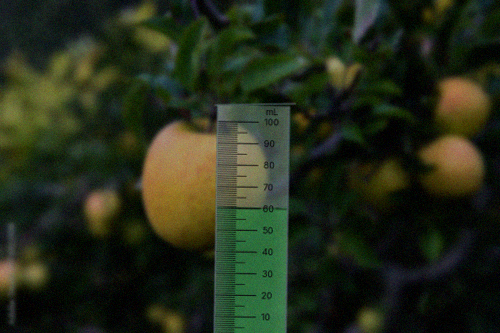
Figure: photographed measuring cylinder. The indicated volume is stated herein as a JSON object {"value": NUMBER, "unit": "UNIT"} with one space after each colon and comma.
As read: {"value": 60, "unit": "mL"}
